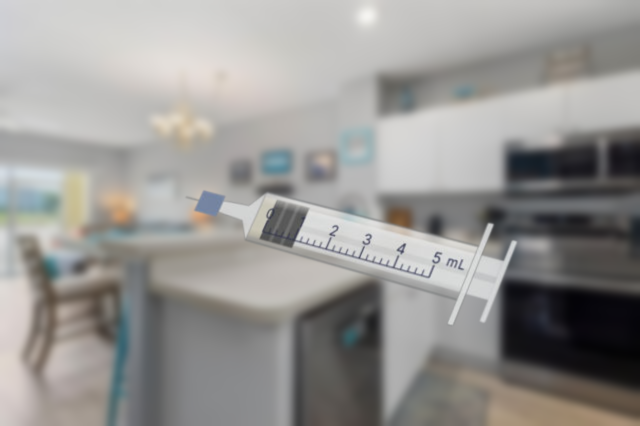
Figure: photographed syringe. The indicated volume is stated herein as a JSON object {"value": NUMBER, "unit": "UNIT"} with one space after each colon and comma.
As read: {"value": 0, "unit": "mL"}
